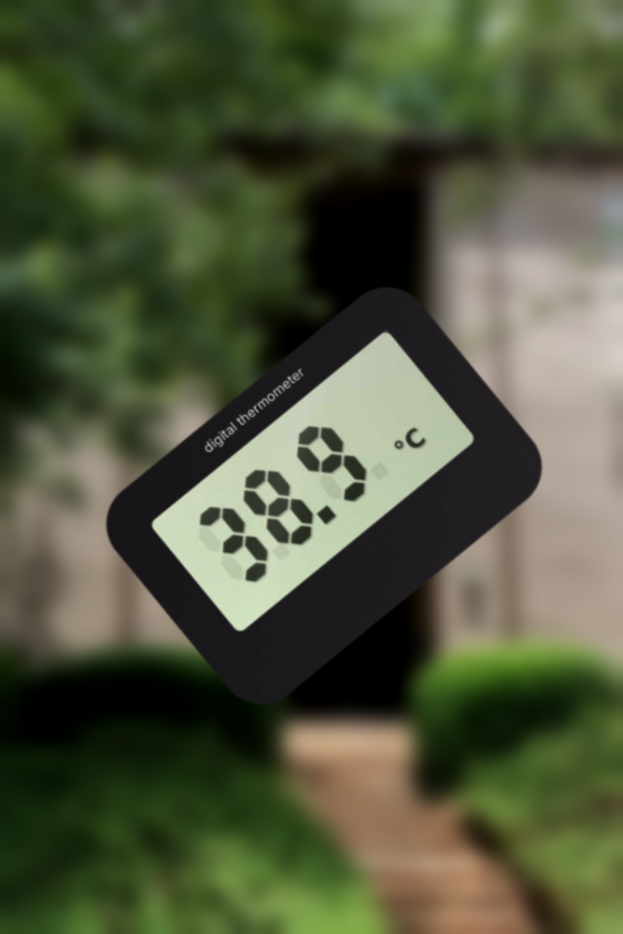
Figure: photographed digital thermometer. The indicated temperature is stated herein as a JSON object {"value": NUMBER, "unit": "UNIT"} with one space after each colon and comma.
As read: {"value": 38.9, "unit": "°C"}
